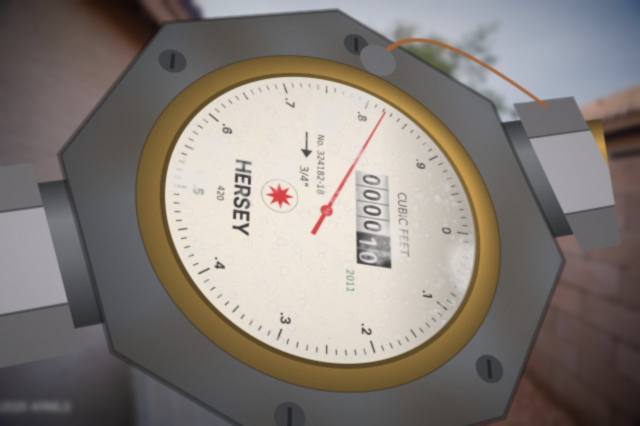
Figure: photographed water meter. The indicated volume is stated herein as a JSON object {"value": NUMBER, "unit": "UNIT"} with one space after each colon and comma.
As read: {"value": 9.82, "unit": "ft³"}
